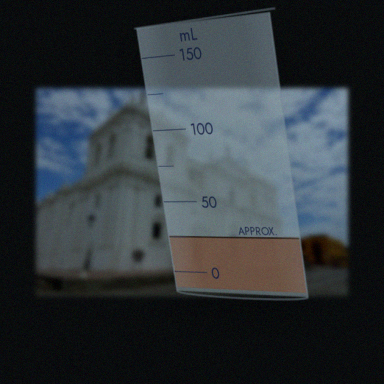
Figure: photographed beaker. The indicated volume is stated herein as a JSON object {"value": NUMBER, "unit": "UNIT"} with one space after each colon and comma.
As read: {"value": 25, "unit": "mL"}
